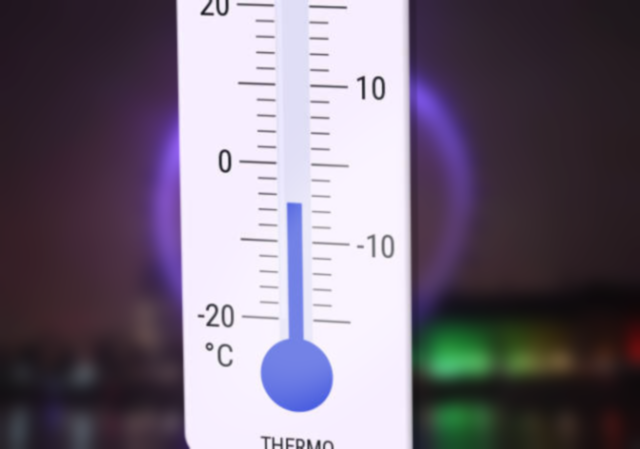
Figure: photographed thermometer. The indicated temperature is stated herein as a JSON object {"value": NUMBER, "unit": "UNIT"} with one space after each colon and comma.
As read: {"value": -5, "unit": "°C"}
